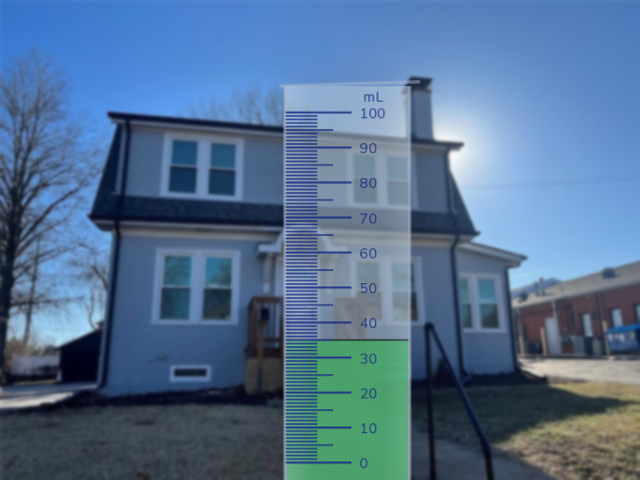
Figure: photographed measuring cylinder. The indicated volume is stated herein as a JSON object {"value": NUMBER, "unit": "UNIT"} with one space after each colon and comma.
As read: {"value": 35, "unit": "mL"}
